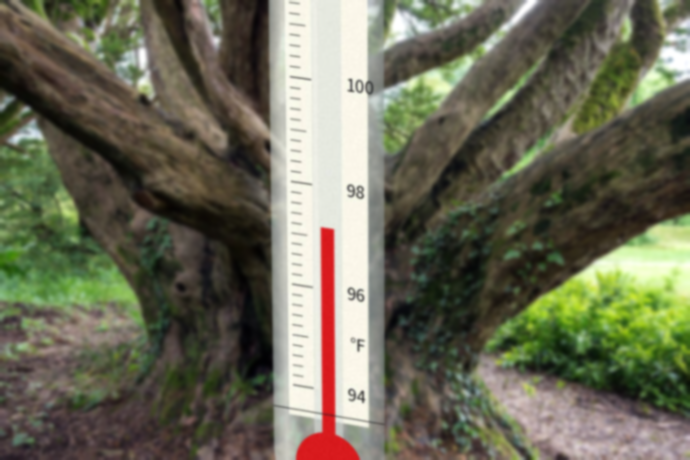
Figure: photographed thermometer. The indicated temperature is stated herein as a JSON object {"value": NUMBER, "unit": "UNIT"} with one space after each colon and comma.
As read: {"value": 97.2, "unit": "°F"}
